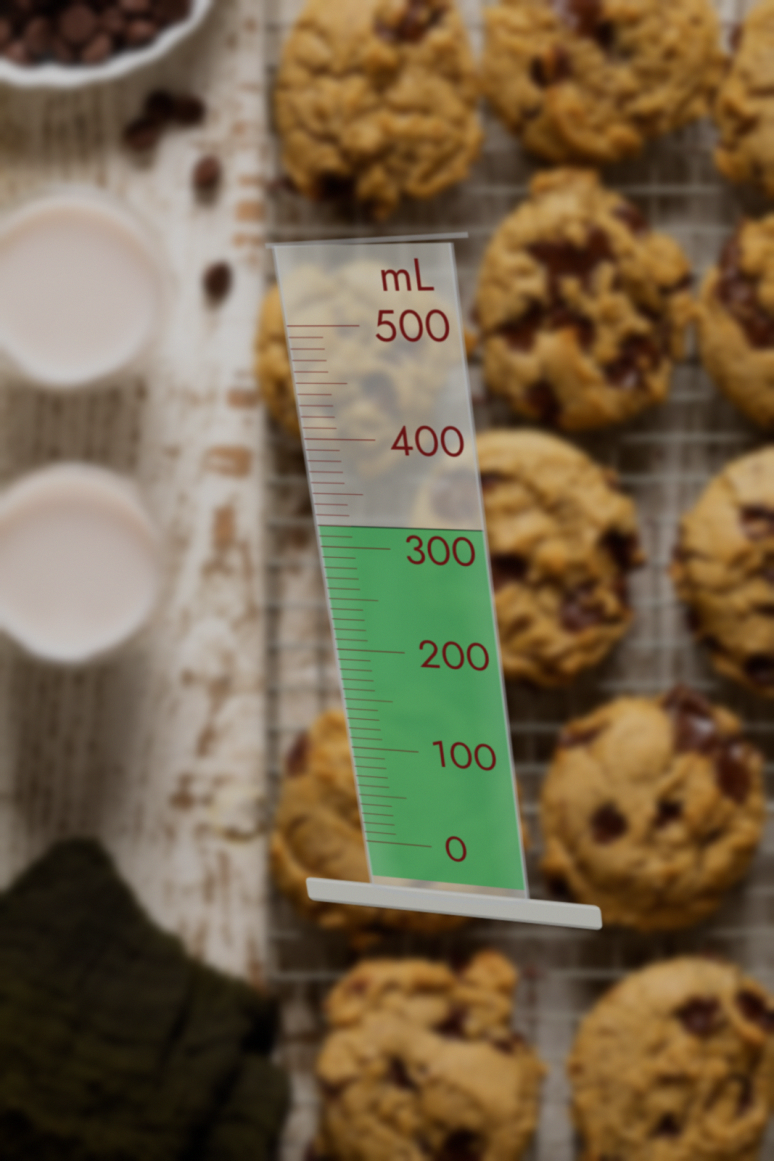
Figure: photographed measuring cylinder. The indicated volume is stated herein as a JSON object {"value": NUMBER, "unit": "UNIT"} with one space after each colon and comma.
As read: {"value": 320, "unit": "mL"}
